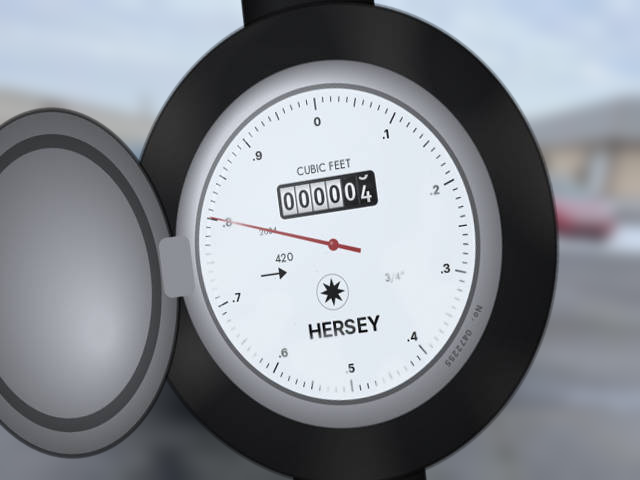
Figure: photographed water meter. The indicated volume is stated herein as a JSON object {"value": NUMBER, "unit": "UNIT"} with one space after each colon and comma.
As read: {"value": 3.80, "unit": "ft³"}
